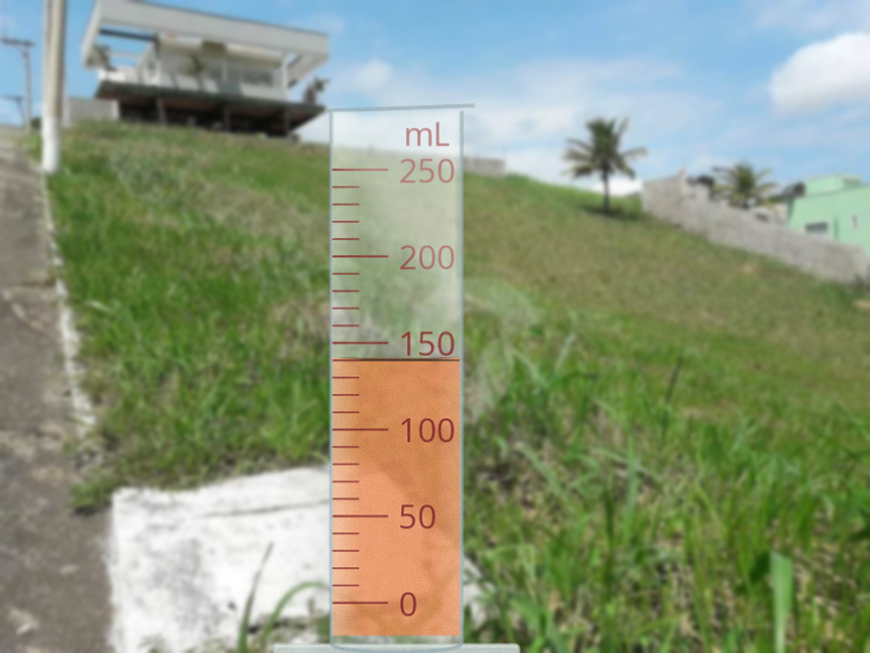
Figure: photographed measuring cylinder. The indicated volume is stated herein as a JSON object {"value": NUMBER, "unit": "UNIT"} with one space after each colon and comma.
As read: {"value": 140, "unit": "mL"}
